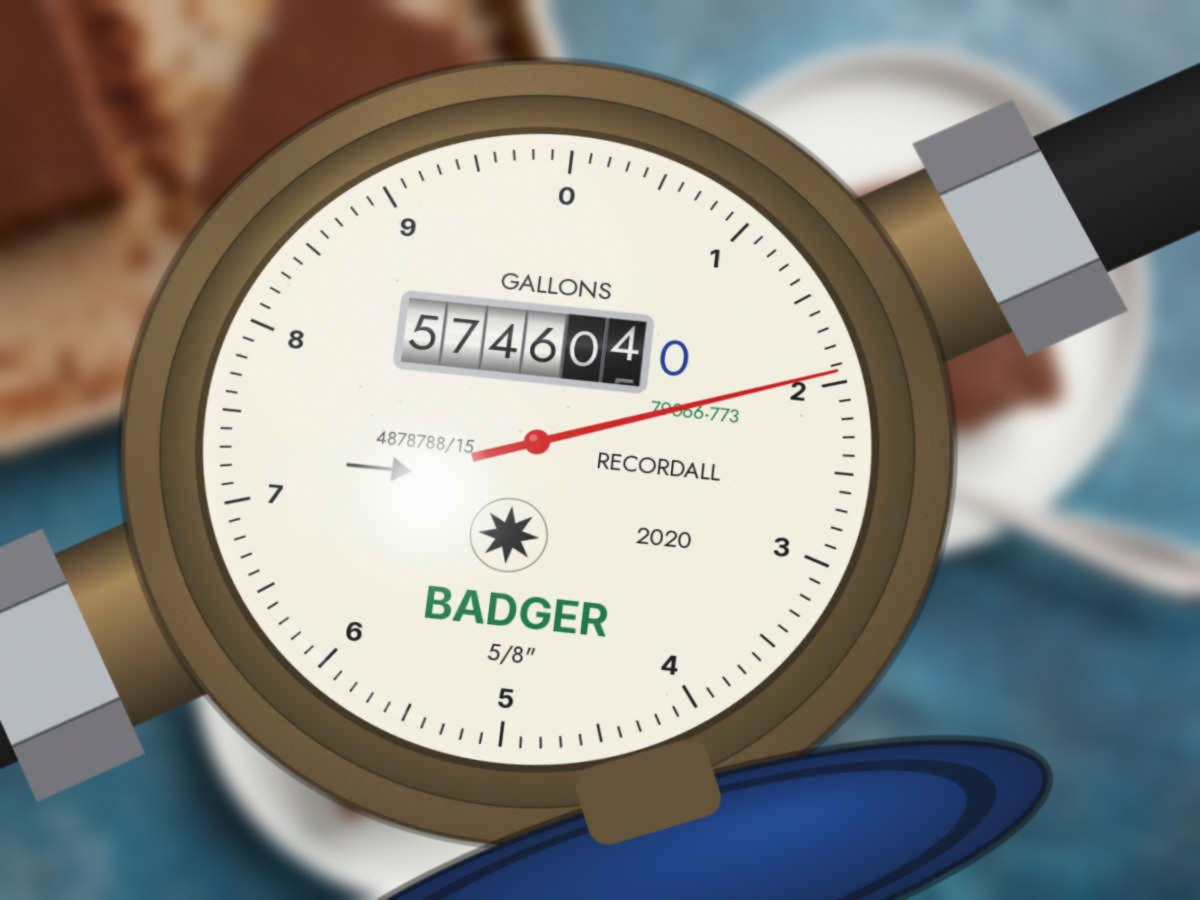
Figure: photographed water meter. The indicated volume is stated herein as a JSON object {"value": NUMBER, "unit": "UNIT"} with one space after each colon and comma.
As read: {"value": 5746041.9, "unit": "gal"}
